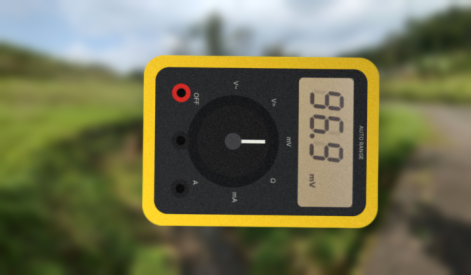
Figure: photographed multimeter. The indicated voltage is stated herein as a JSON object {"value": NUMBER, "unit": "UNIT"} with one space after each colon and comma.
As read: {"value": 96.9, "unit": "mV"}
